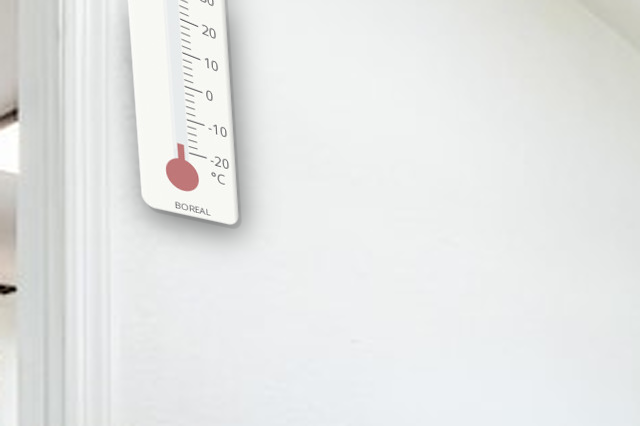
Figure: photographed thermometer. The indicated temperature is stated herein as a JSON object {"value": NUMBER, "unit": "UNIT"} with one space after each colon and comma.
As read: {"value": -18, "unit": "°C"}
